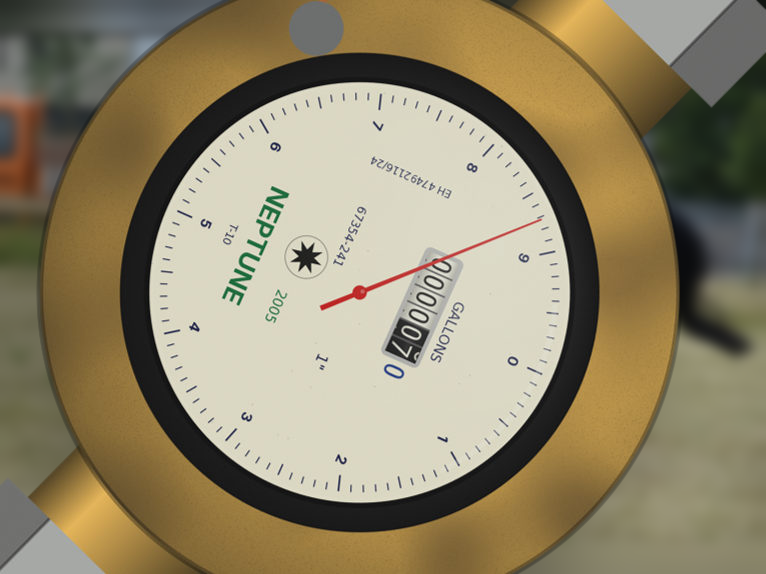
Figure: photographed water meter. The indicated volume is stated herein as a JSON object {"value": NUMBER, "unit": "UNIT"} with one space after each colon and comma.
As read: {"value": 68.7, "unit": "gal"}
